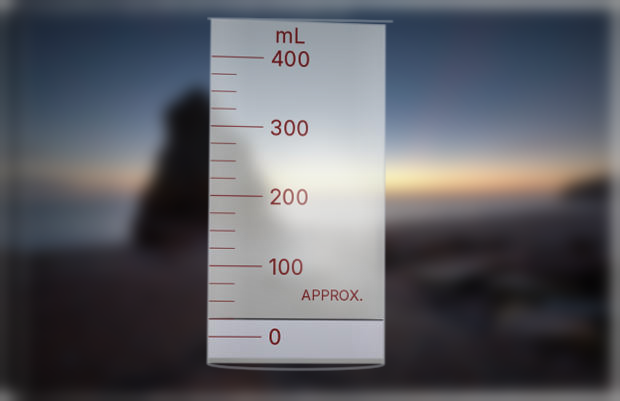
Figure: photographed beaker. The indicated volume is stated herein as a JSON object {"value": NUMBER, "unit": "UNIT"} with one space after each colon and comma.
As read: {"value": 25, "unit": "mL"}
